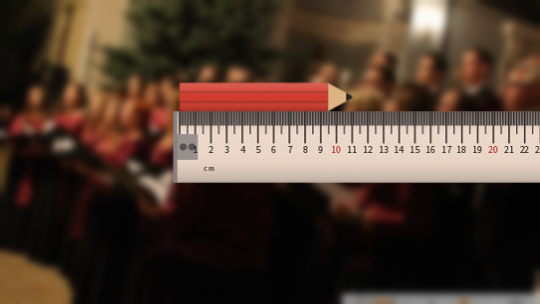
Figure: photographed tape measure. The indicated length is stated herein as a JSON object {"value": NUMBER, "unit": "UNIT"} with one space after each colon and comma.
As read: {"value": 11, "unit": "cm"}
